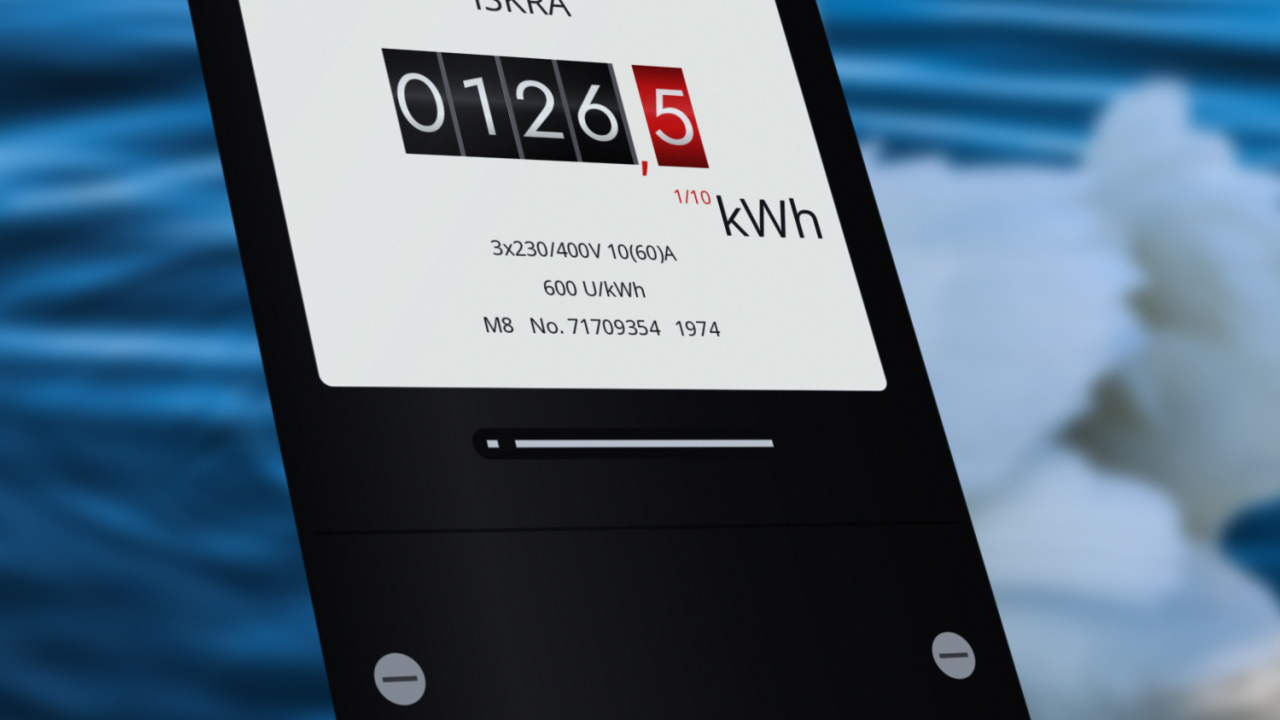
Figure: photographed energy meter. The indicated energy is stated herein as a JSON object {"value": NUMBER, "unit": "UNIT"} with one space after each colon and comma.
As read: {"value": 126.5, "unit": "kWh"}
